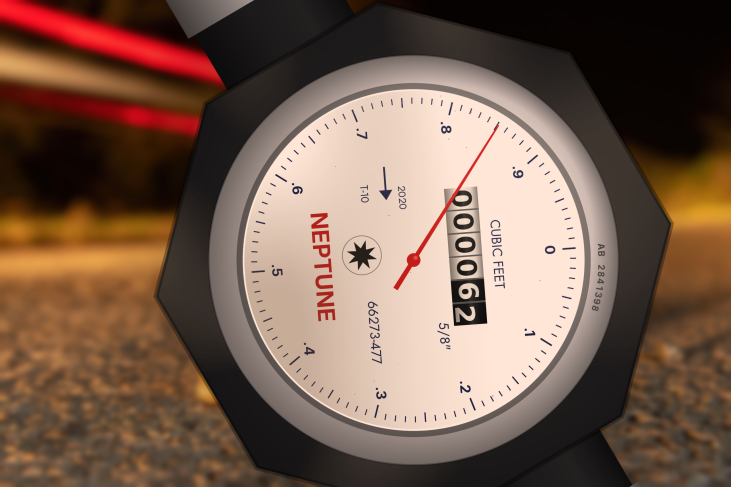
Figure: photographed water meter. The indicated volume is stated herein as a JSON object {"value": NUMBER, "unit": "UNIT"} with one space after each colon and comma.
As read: {"value": 61.85, "unit": "ft³"}
